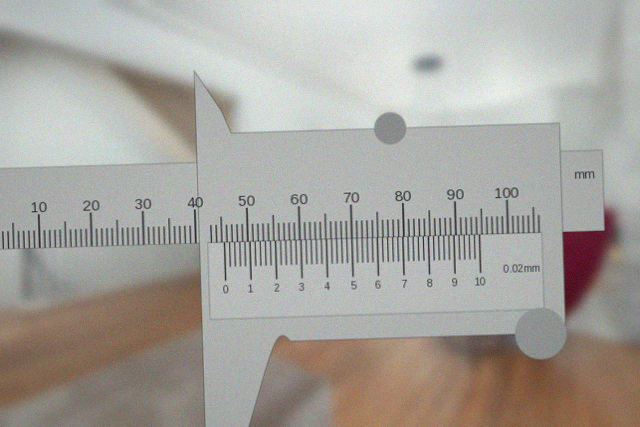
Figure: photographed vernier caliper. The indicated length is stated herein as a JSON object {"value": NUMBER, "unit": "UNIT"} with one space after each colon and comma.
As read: {"value": 45.5, "unit": "mm"}
